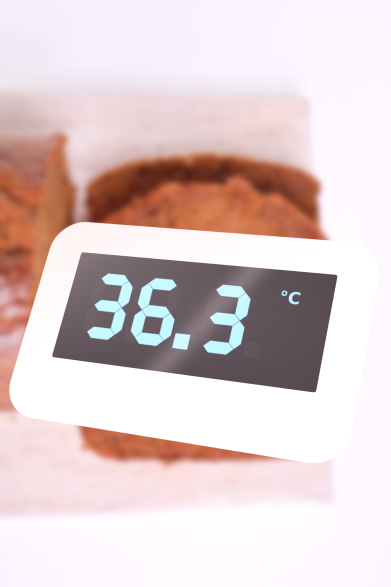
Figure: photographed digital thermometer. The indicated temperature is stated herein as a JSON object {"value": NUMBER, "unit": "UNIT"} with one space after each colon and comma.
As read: {"value": 36.3, "unit": "°C"}
